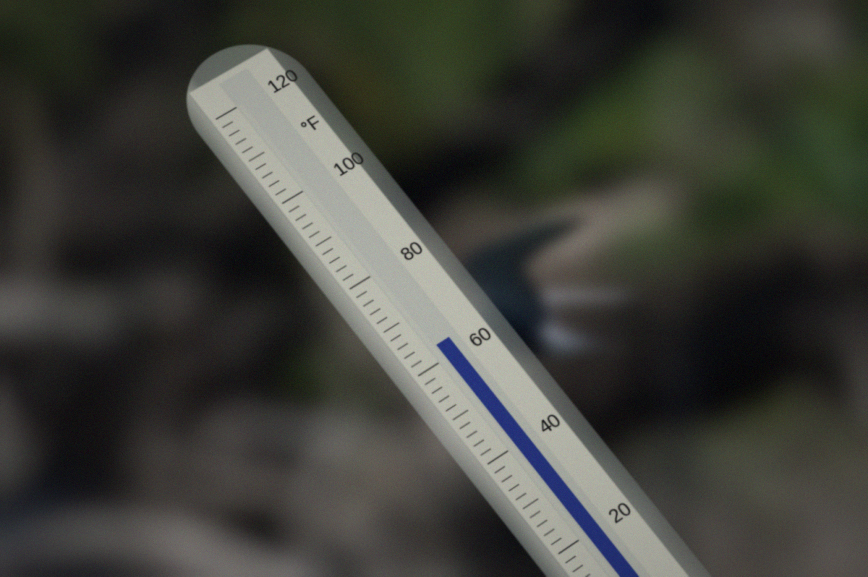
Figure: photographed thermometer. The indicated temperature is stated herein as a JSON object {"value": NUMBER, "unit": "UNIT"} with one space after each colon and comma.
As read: {"value": 63, "unit": "°F"}
